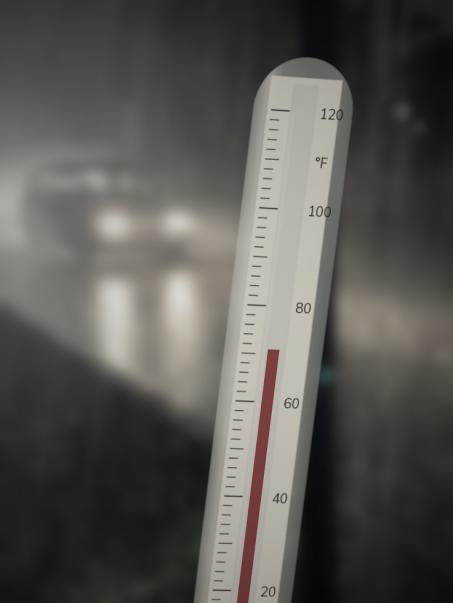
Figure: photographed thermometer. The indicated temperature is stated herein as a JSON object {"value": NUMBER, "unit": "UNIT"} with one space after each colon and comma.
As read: {"value": 71, "unit": "°F"}
